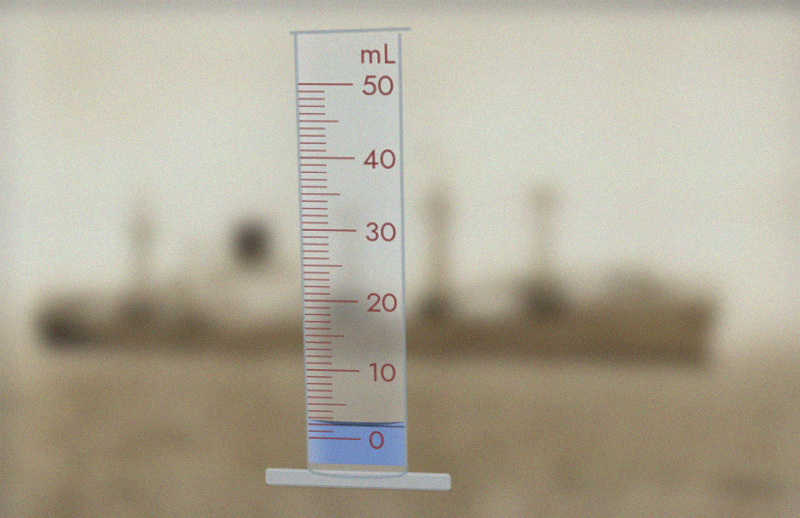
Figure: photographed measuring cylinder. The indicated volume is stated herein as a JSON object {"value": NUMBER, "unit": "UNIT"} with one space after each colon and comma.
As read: {"value": 2, "unit": "mL"}
